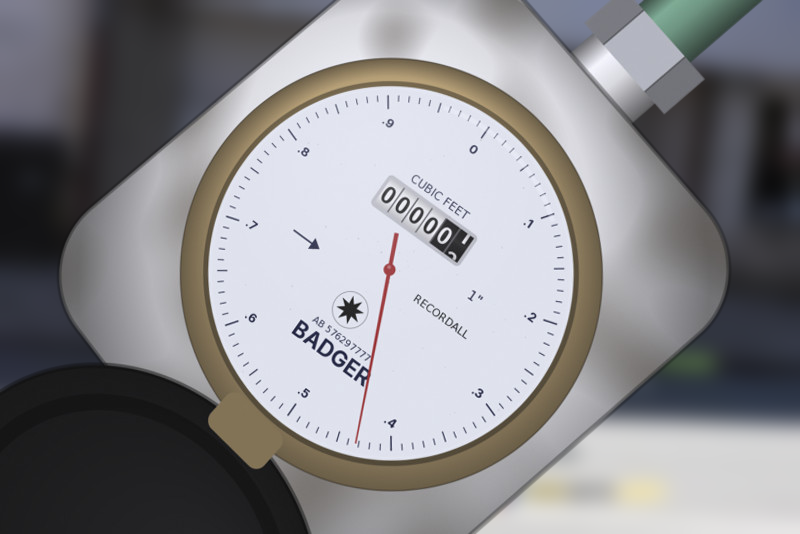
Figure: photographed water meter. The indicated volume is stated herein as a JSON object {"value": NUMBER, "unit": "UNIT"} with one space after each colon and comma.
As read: {"value": 1.43, "unit": "ft³"}
